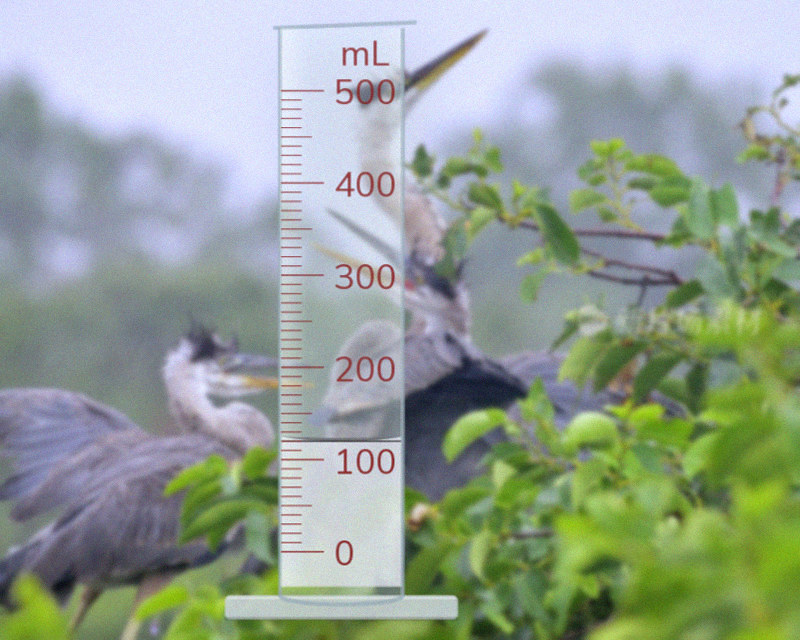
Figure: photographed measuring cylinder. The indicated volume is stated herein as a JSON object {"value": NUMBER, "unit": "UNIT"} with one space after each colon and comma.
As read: {"value": 120, "unit": "mL"}
